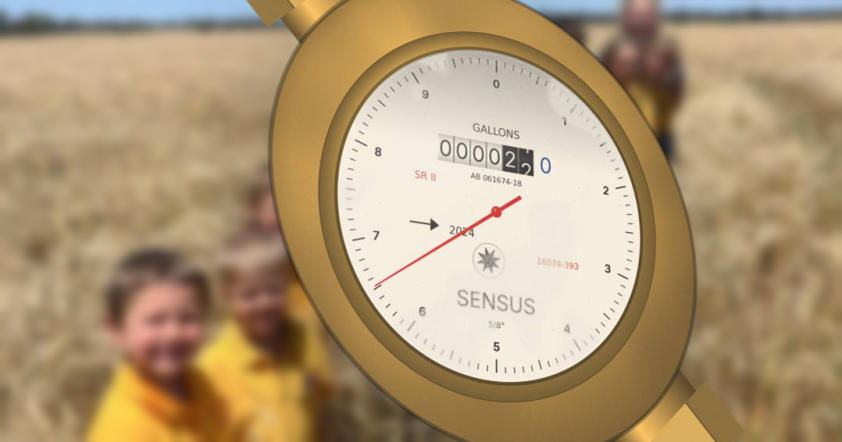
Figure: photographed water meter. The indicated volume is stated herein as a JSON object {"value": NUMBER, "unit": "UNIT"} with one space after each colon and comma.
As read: {"value": 216.5, "unit": "gal"}
